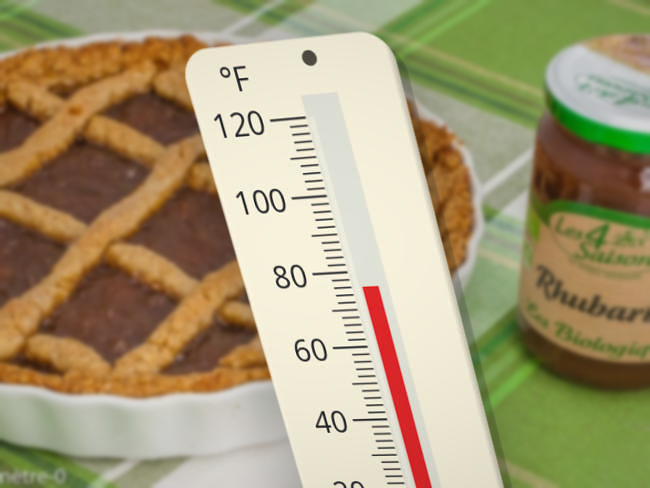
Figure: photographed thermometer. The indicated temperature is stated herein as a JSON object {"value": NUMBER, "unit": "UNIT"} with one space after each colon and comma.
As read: {"value": 76, "unit": "°F"}
